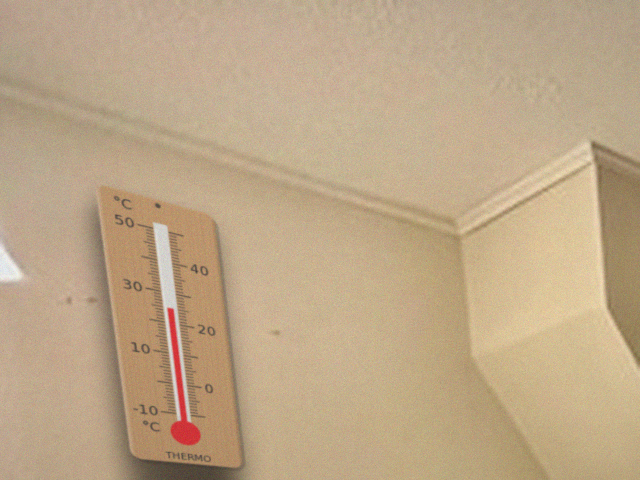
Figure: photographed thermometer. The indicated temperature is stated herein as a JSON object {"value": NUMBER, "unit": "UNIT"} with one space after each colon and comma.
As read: {"value": 25, "unit": "°C"}
